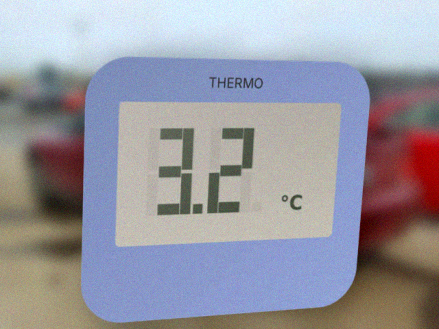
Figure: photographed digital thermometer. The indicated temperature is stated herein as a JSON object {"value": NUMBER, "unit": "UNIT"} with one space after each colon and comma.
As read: {"value": 3.2, "unit": "°C"}
